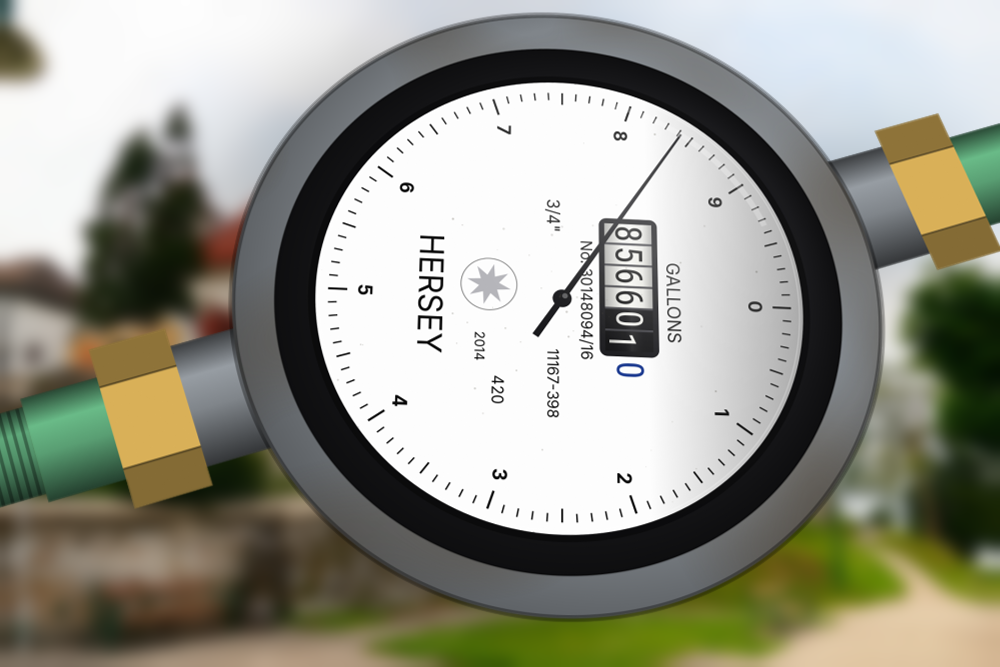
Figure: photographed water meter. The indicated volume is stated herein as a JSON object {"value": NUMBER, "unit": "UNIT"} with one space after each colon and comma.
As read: {"value": 8566008.4, "unit": "gal"}
